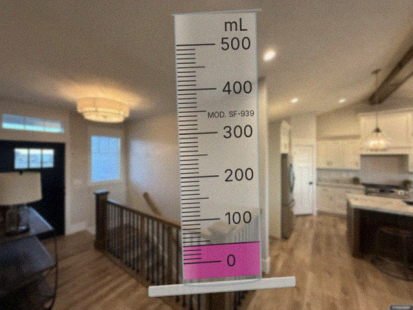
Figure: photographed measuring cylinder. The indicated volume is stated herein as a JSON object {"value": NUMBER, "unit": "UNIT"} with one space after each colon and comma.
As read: {"value": 40, "unit": "mL"}
